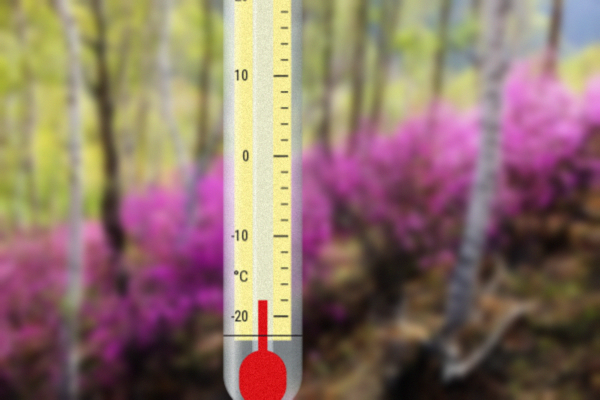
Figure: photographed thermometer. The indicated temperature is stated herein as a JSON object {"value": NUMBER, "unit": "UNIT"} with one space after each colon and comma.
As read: {"value": -18, "unit": "°C"}
